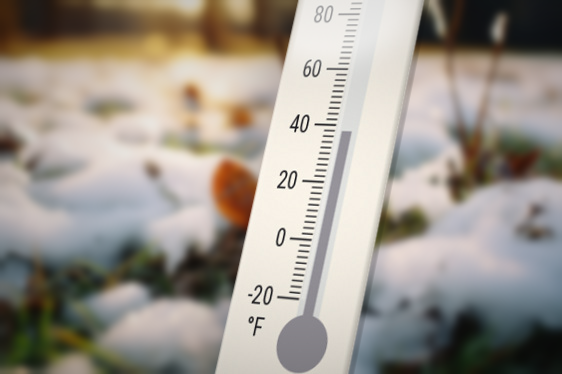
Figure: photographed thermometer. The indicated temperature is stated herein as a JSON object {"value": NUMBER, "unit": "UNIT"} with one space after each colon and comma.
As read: {"value": 38, "unit": "°F"}
